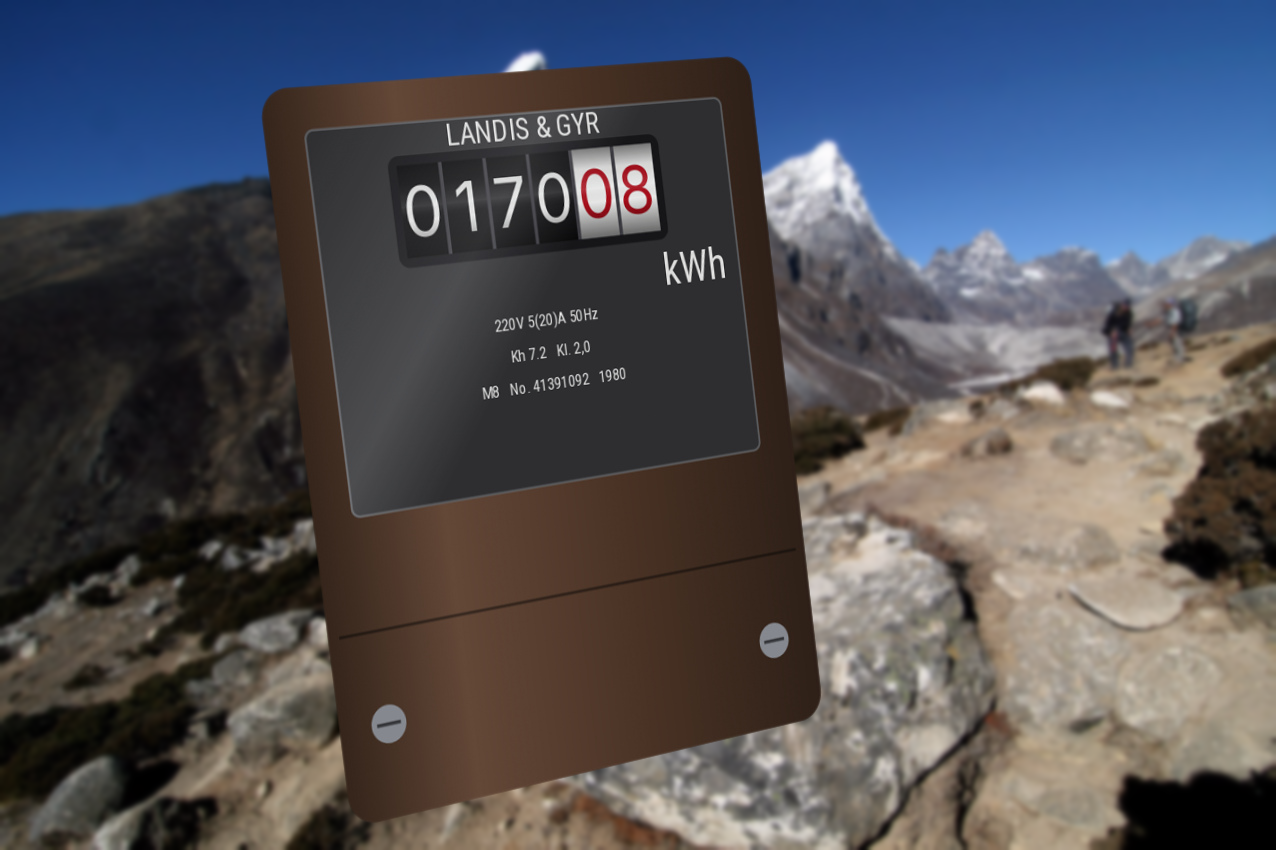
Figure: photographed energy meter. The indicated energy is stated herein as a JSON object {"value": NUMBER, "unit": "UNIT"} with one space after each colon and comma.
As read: {"value": 170.08, "unit": "kWh"}
